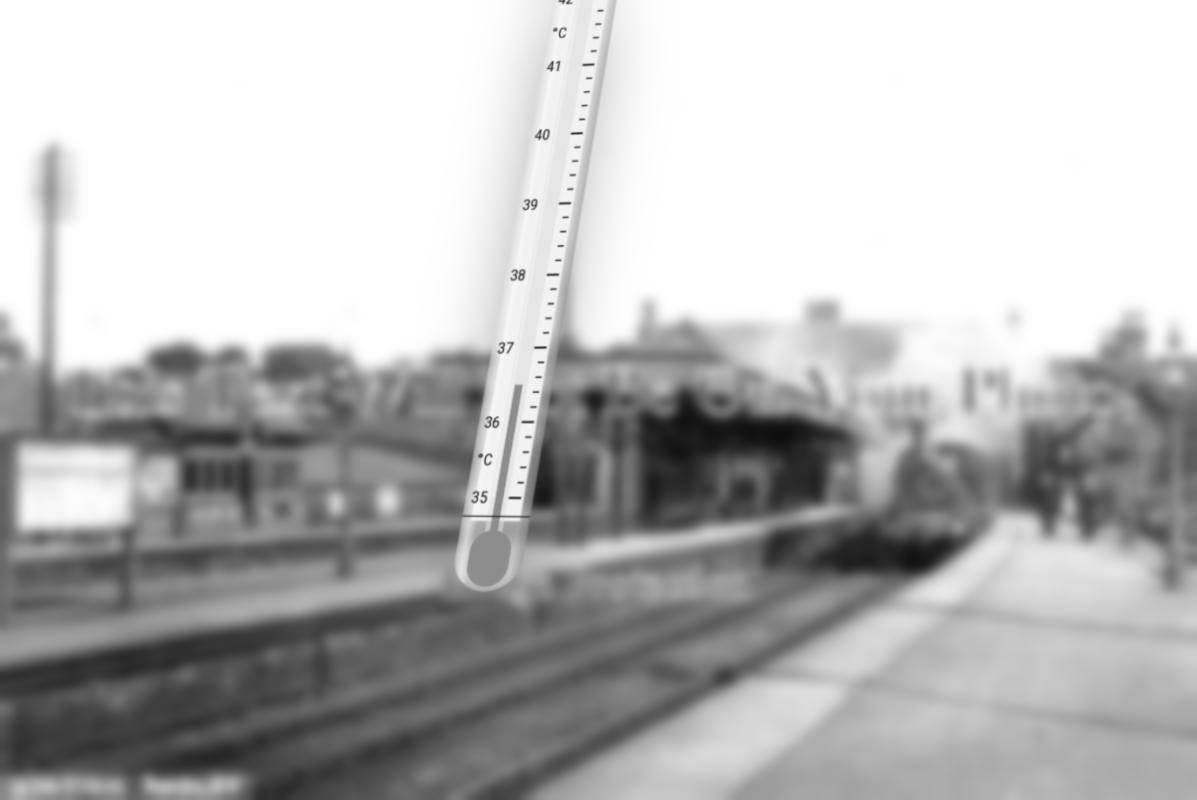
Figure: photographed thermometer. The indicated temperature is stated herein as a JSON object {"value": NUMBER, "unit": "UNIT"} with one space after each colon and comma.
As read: {"value": 36.5, "unit": "°C"}
